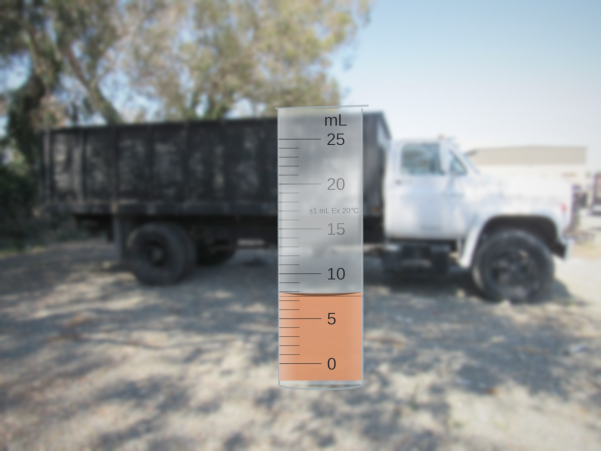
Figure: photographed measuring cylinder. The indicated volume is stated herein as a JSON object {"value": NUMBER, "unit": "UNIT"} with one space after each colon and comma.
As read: {"value": 7.5, "unit": "mL"}
